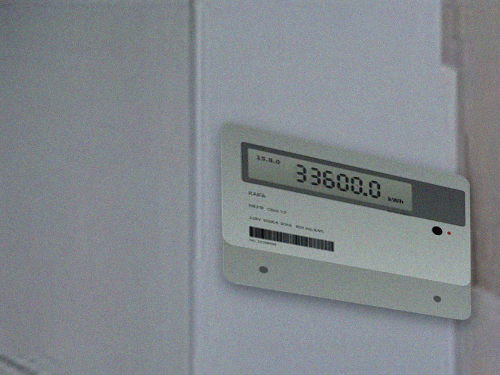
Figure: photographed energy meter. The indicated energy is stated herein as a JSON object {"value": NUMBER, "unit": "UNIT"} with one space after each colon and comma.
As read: {"value": 33600.0, "unit": "kWh"}
